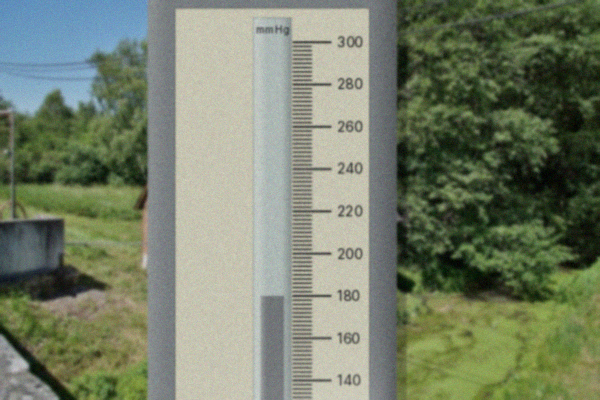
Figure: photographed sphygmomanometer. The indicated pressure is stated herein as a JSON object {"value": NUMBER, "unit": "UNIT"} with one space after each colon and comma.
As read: {"value": 180, "unit": "mmHg"}
